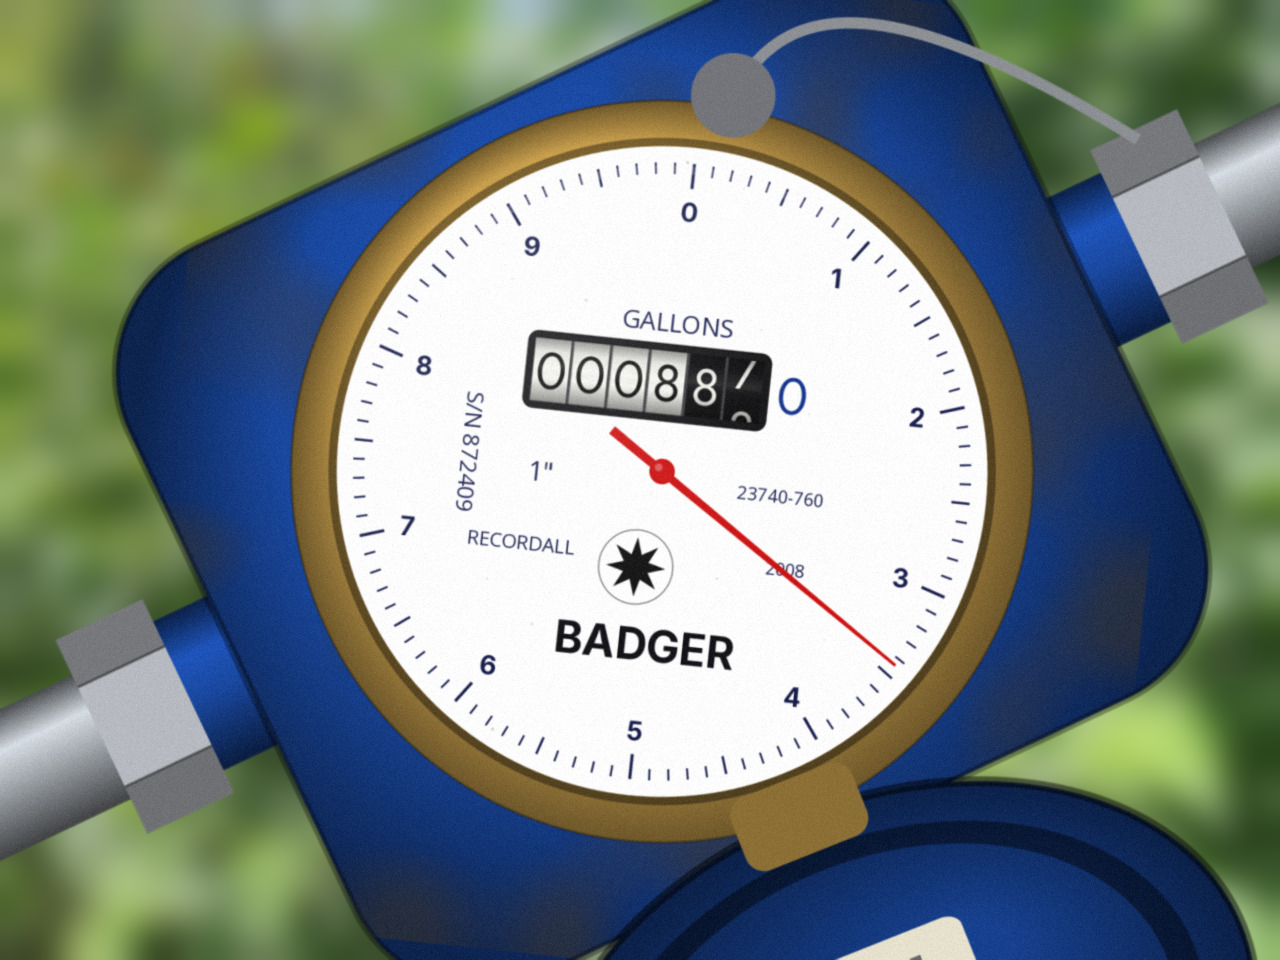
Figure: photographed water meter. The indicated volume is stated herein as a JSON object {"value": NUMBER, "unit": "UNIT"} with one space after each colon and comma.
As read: {"value": 8873.4, "unit": "gal"}
